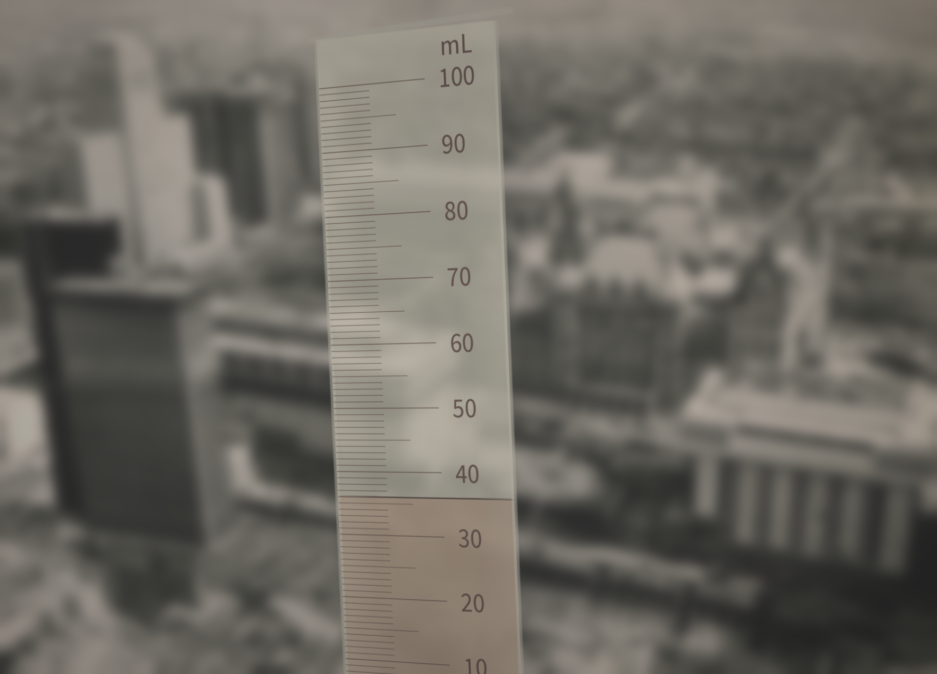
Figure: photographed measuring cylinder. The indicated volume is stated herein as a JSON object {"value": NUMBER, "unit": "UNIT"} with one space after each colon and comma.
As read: {"value": 36, "unit": "mL"}
